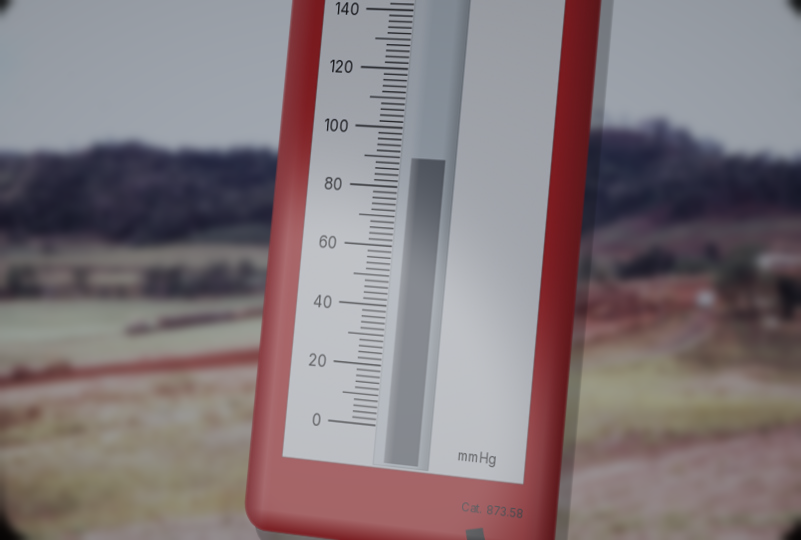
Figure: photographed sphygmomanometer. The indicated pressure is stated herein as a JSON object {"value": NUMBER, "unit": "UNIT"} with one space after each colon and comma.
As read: {"value": 90, "unit": "mmHg"}
